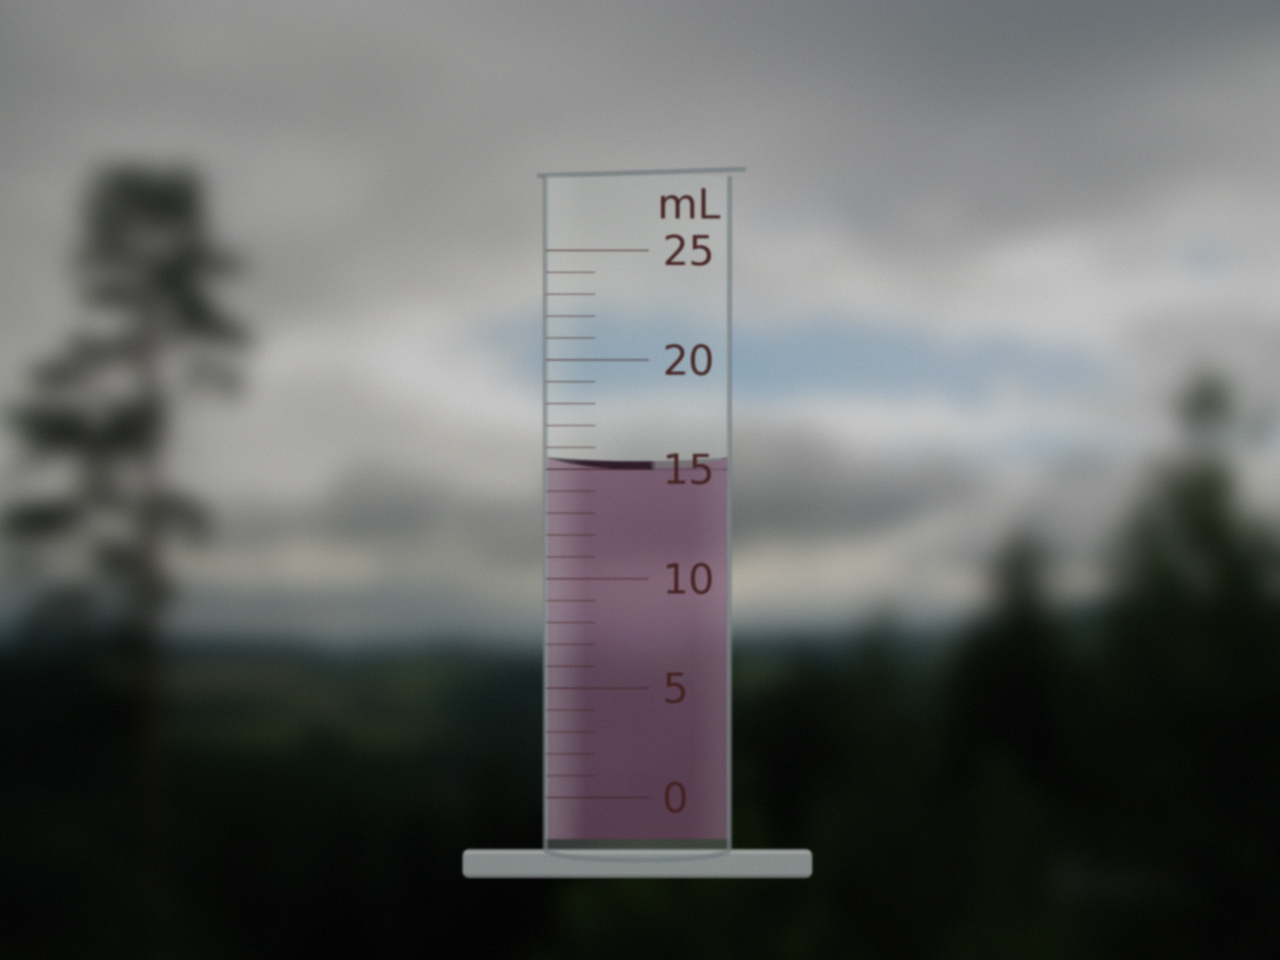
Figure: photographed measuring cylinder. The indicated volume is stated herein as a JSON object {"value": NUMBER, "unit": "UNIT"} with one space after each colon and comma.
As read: {"value": 15, "unit": "mL"}
